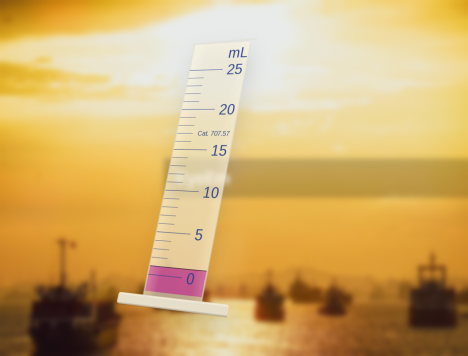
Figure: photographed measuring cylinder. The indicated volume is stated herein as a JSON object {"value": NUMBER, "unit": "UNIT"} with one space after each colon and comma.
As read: {"value": 1, "unit": "mL"}
